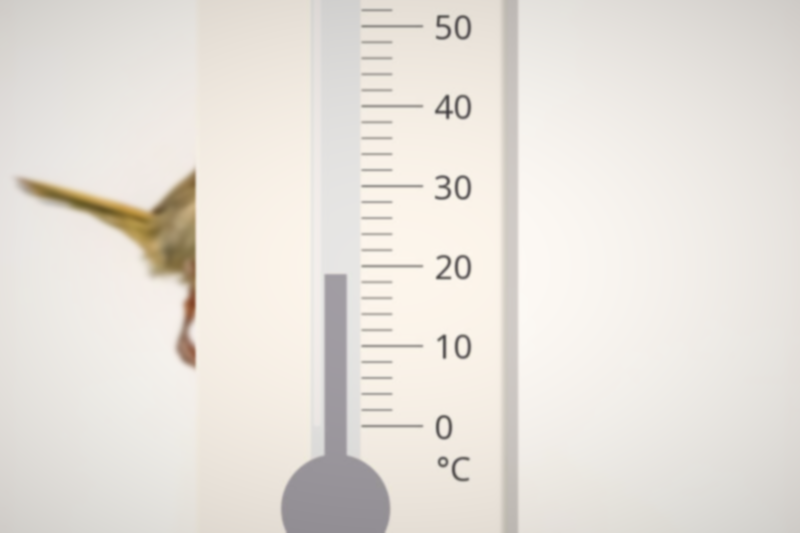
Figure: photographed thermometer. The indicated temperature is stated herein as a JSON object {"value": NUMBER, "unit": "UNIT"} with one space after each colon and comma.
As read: {"value": 19, "unit": "°C"}
